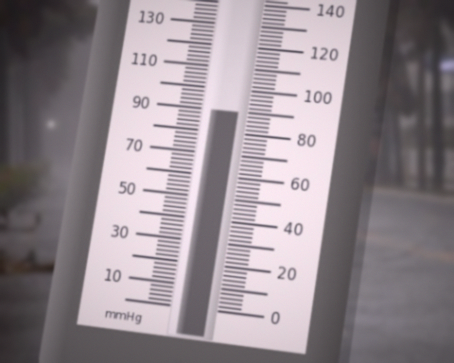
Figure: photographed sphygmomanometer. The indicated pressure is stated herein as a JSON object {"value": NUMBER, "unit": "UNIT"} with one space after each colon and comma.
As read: {"value": 90, "unit": "mmHg"}
